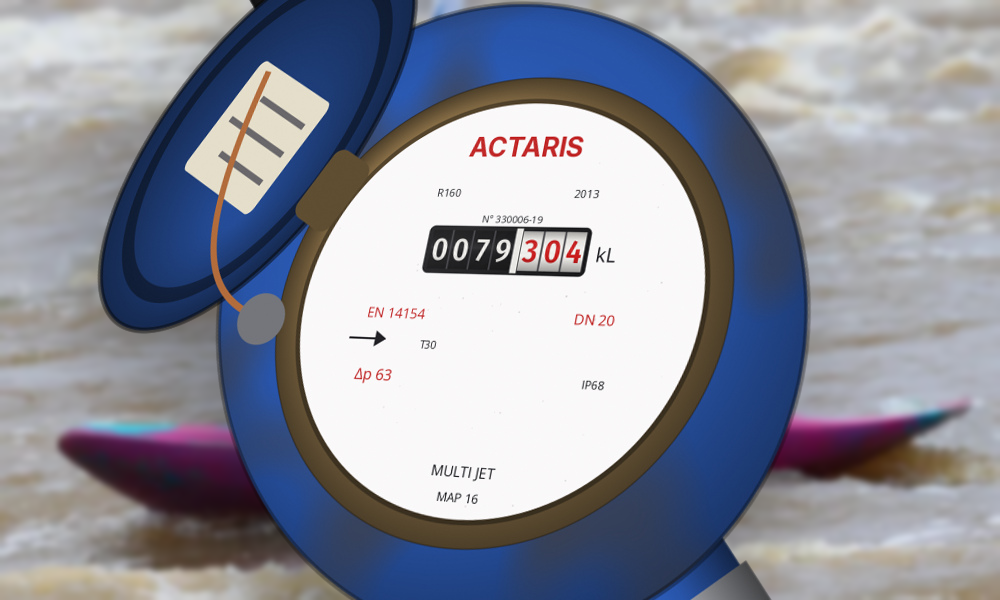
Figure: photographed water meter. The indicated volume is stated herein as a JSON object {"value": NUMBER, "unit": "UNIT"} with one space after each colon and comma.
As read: {"value": 79.304, "unit": "kL"}
